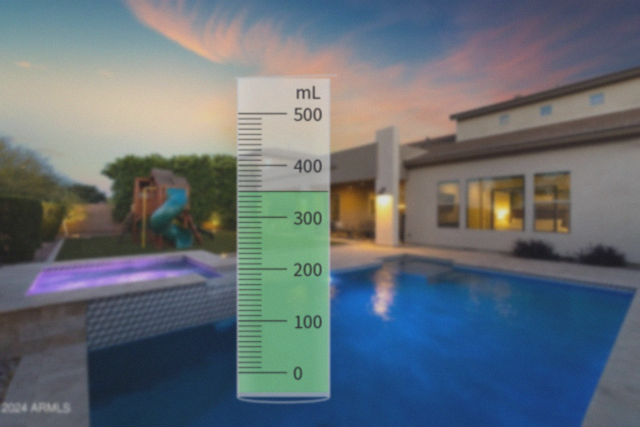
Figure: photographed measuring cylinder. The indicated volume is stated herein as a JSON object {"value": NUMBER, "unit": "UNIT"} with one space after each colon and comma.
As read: {"value": 350, "unit": "mL"}
